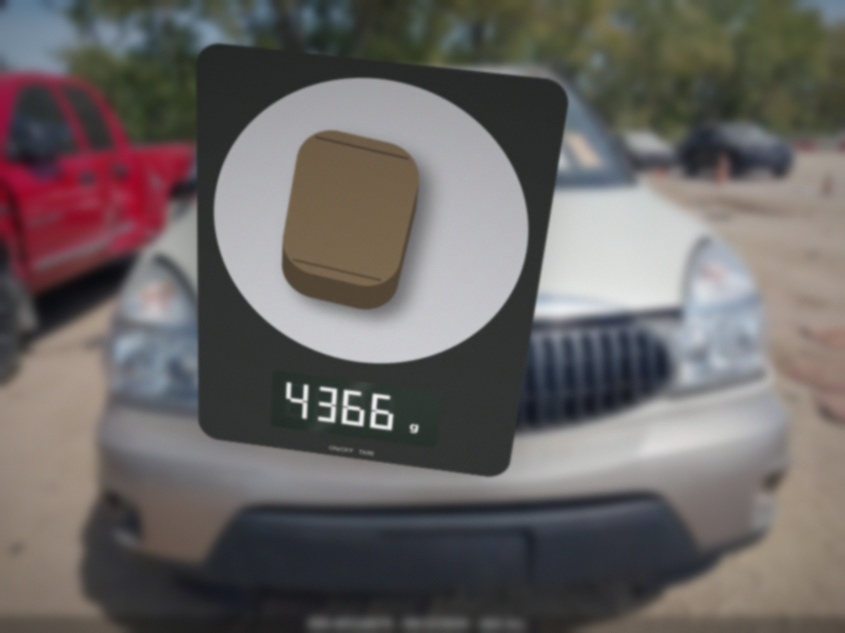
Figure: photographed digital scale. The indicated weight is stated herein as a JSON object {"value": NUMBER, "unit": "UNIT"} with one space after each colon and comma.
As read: {"value": 4366, "unit": "g"}
